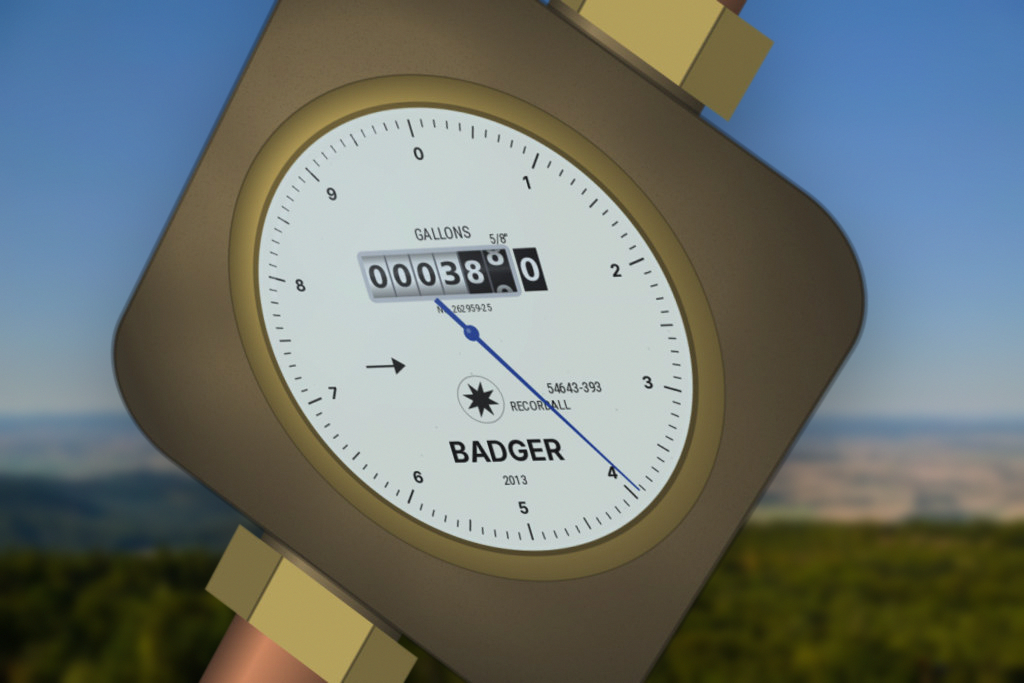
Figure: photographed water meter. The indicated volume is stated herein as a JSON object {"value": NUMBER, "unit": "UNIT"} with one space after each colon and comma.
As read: {"value": 3883.9, "unit": "gal"}
